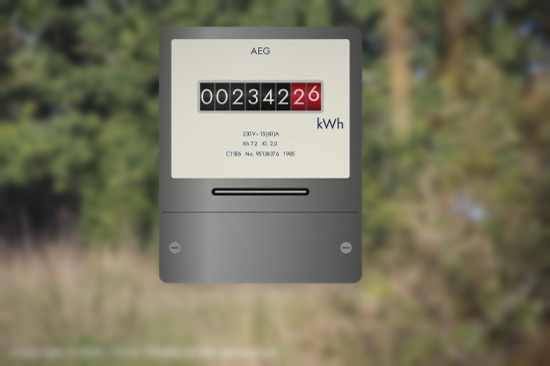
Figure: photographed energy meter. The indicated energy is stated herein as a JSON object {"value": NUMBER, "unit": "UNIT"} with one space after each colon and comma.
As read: {"value": 2342.26, "unit": "kWh"}
